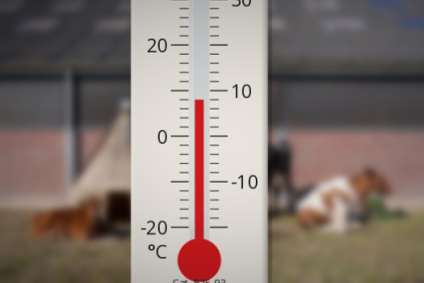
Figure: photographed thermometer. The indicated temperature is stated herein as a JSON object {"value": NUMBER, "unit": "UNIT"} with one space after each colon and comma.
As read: {"value": 8, "unit": "°C"}
